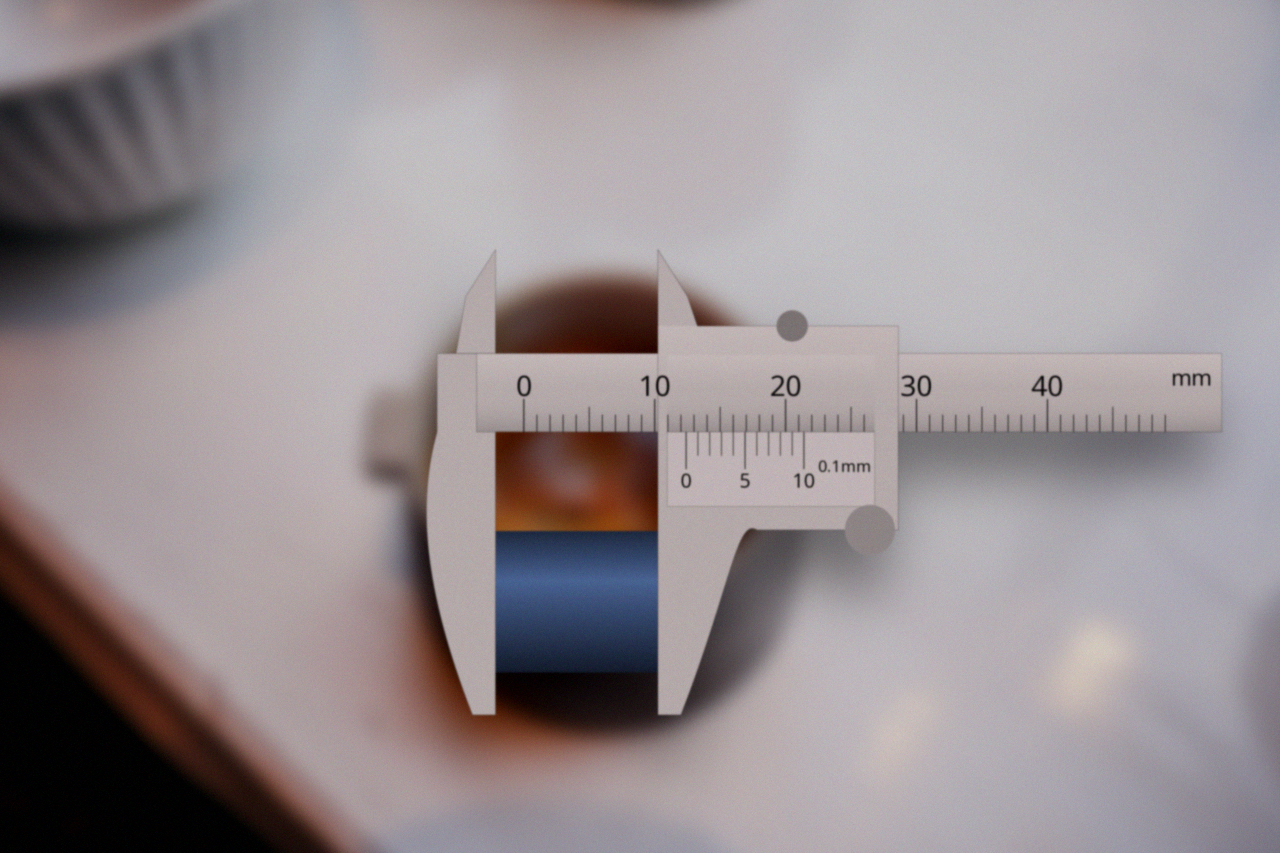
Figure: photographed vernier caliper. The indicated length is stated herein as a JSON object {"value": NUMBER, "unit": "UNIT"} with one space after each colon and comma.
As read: {"value": 12.4, "unit": "mm"}
